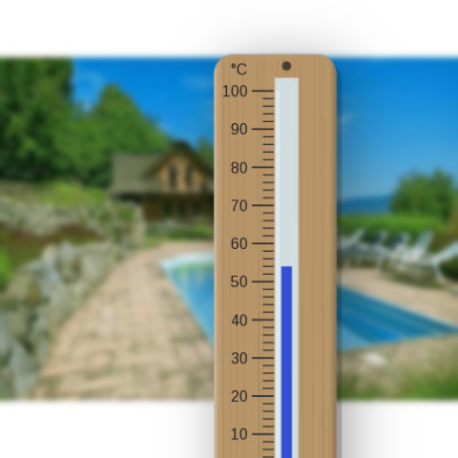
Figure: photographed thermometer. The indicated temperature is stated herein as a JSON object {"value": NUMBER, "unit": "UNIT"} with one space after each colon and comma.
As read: {"value": 54, "unit": "°C"}
